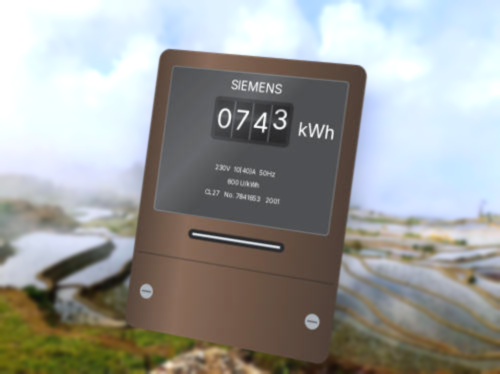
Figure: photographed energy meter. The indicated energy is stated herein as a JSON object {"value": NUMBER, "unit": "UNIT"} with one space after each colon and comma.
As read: {"value": 743, "unit": "kWh"}
